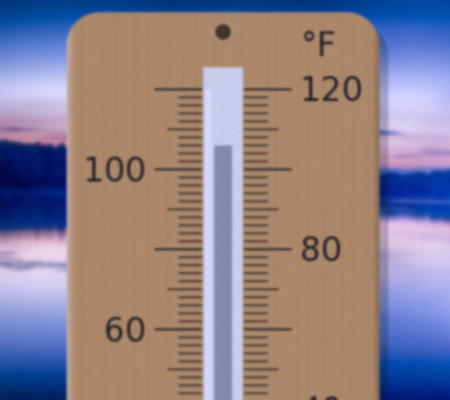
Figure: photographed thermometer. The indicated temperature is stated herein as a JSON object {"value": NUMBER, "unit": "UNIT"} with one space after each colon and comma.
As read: {"value": 106, "unit": "°F"}
